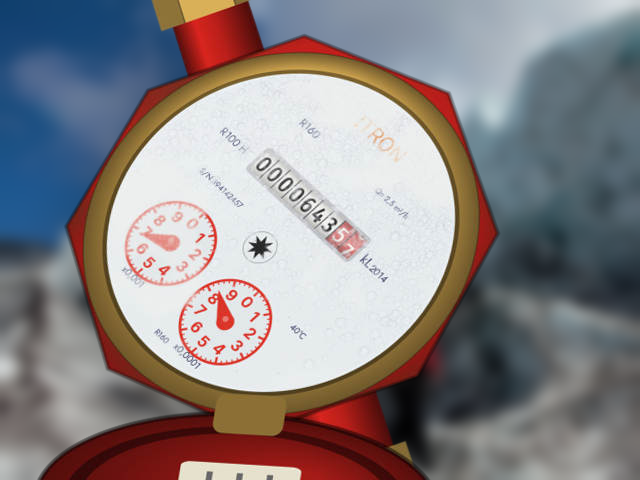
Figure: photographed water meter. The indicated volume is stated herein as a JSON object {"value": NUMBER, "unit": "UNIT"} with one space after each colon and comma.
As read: {"value": 643.5668, "unit": "kL"}
